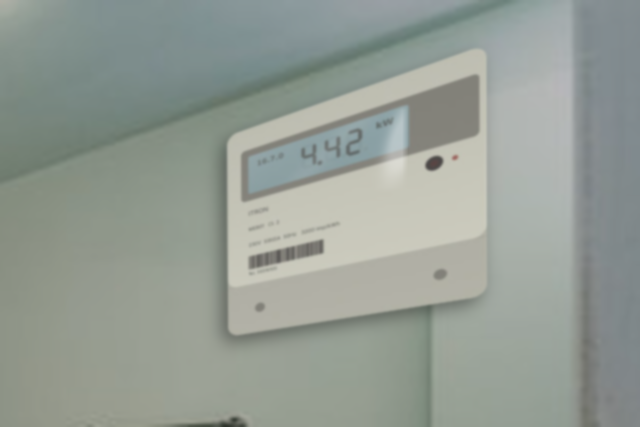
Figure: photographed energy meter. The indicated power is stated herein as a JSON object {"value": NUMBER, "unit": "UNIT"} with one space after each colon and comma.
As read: {"value": 4.42, "unit": "kW"}
